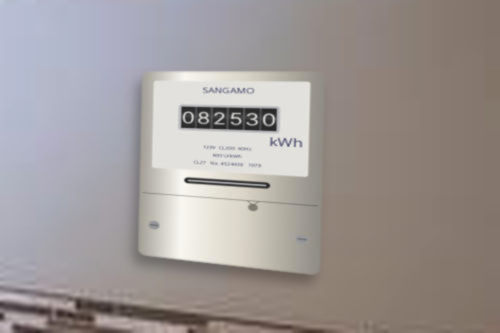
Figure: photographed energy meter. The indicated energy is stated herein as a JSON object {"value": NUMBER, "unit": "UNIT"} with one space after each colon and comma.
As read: {"value": 82530, "unit": "kWh"}
